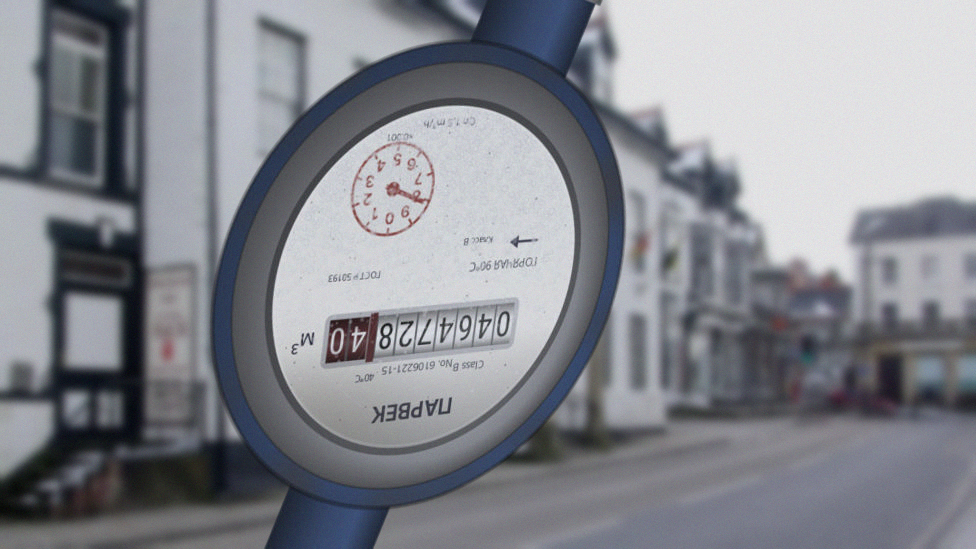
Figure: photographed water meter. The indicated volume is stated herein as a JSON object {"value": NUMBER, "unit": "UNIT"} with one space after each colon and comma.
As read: {"value": 464728.408, "unit": "m³"}
